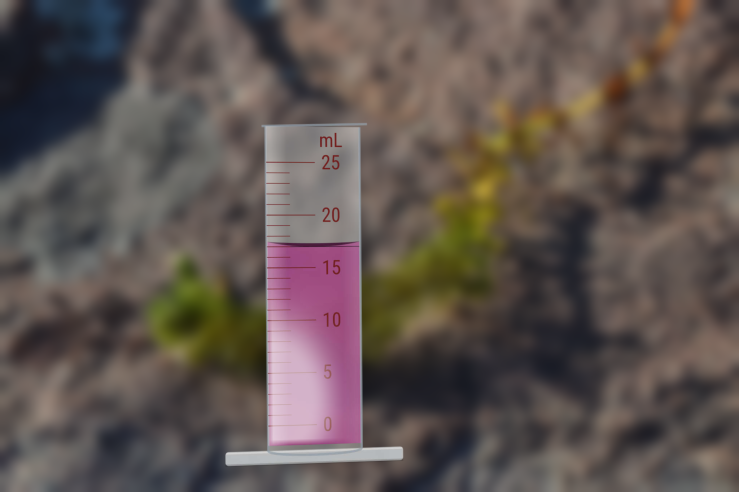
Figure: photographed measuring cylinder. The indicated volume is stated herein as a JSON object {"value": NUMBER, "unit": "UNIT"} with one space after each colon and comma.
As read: {"value": 17, "unit": "mL"}
